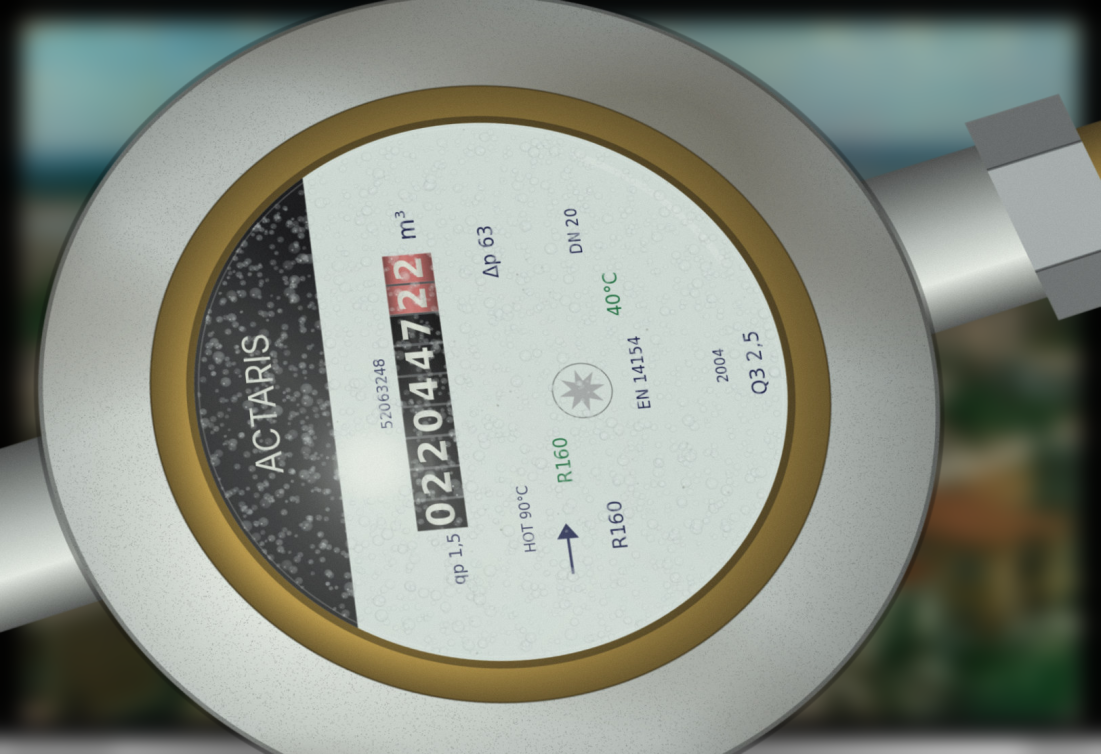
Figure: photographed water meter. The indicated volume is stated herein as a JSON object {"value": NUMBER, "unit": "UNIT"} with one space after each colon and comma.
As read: {"value": 220447.22, "unit": "m³"}
